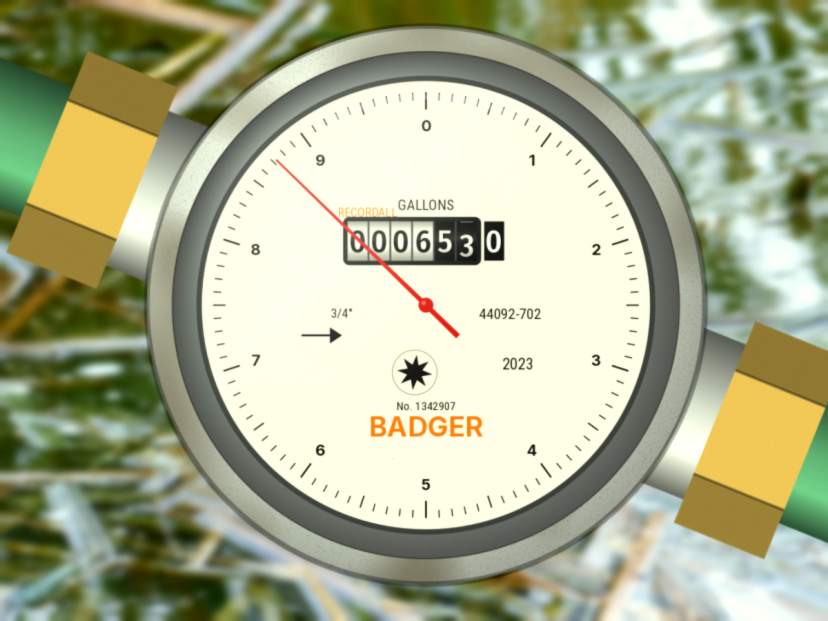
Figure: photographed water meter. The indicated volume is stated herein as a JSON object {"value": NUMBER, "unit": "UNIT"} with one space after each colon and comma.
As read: {"value": 6528.7, "unit": "gal"}
